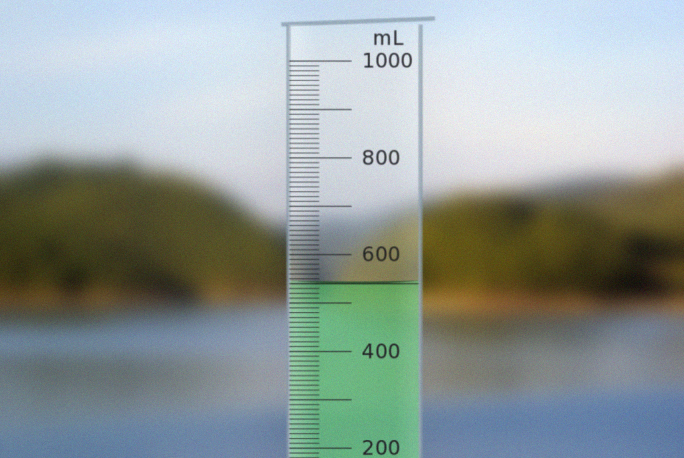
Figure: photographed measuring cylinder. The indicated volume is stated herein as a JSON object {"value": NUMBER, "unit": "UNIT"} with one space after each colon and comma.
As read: {"value": 540, "unit": "mL"}
